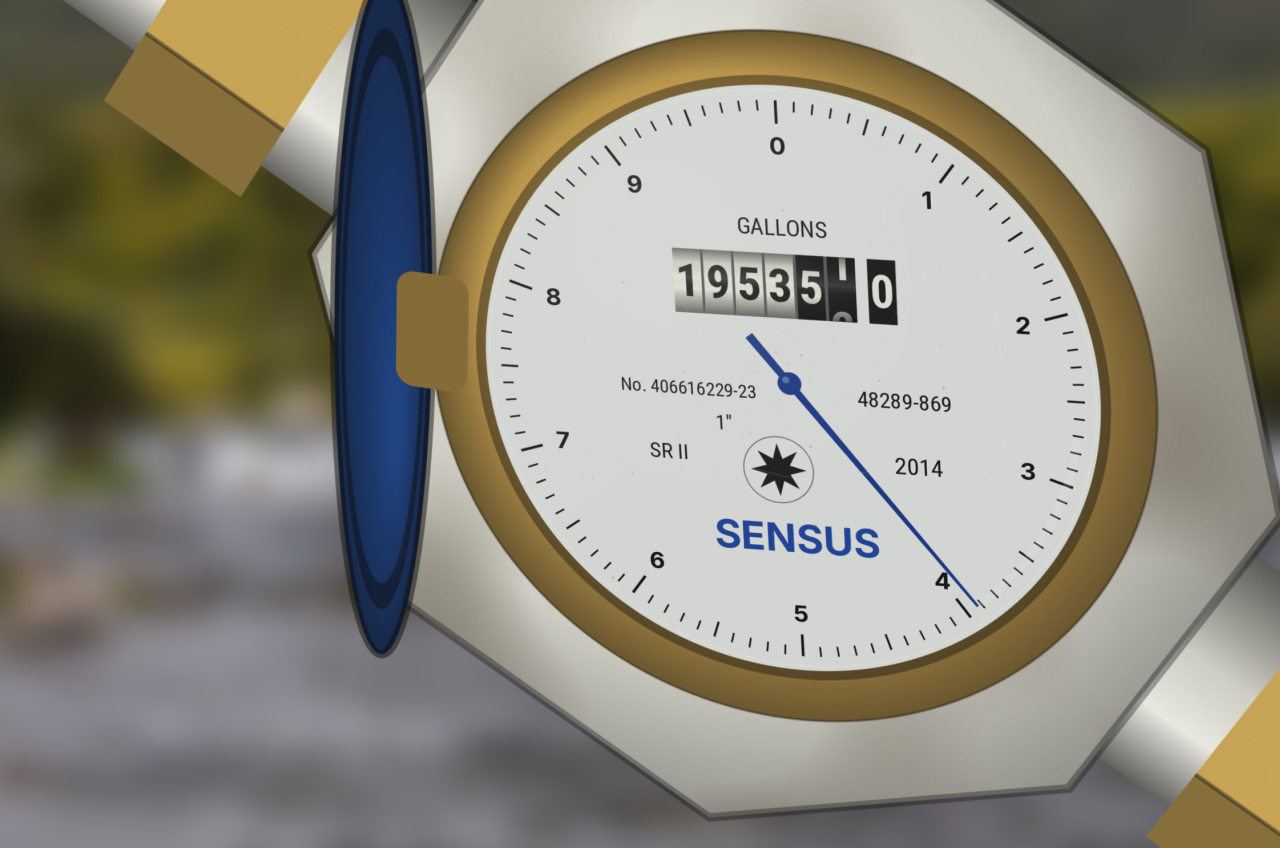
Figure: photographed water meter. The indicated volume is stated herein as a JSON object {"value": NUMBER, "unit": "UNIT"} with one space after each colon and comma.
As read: {"value": 1953513.9, "unit": "gal"}
